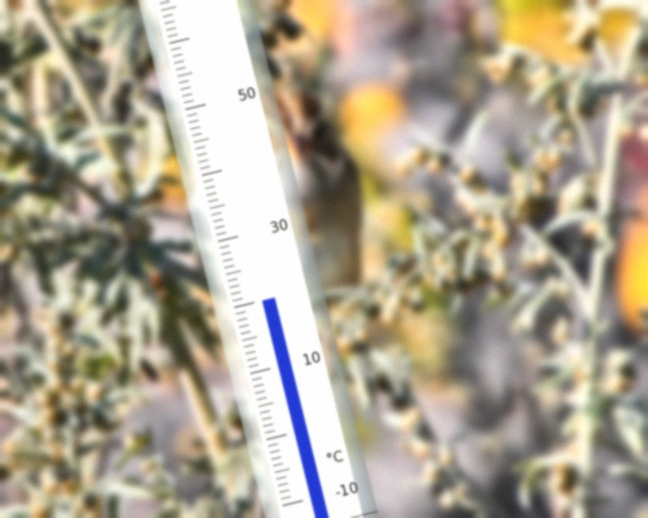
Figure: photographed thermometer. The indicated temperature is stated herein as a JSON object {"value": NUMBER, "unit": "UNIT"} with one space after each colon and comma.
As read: {"value": 20, "unit": "°C"}
